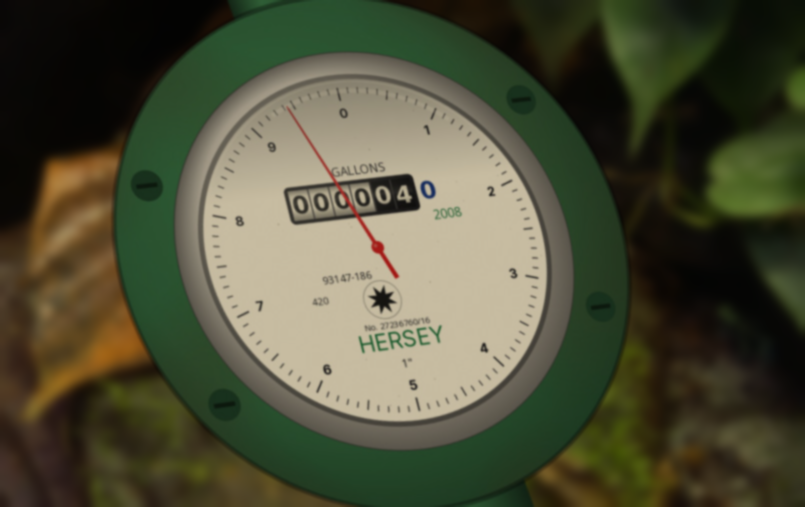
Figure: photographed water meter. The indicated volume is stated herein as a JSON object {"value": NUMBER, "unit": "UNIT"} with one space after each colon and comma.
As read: {"value": 39.4, "unit": "gal"}
